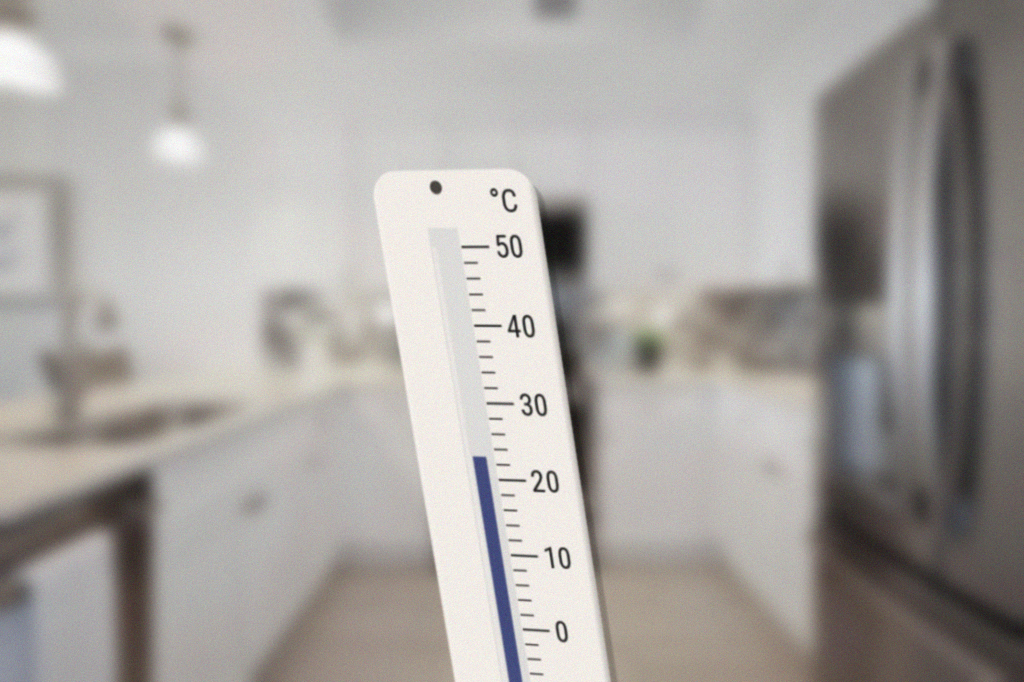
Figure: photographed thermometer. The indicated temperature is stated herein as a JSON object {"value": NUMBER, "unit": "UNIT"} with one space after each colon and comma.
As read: {"value": 23, "unit": "°C"}
